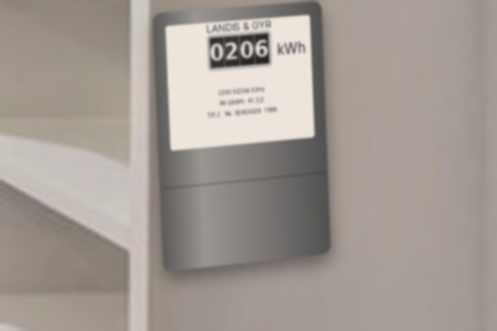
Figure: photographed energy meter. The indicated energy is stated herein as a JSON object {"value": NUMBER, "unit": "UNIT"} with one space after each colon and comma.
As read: {"value": 206, "unit": "kWh"}
